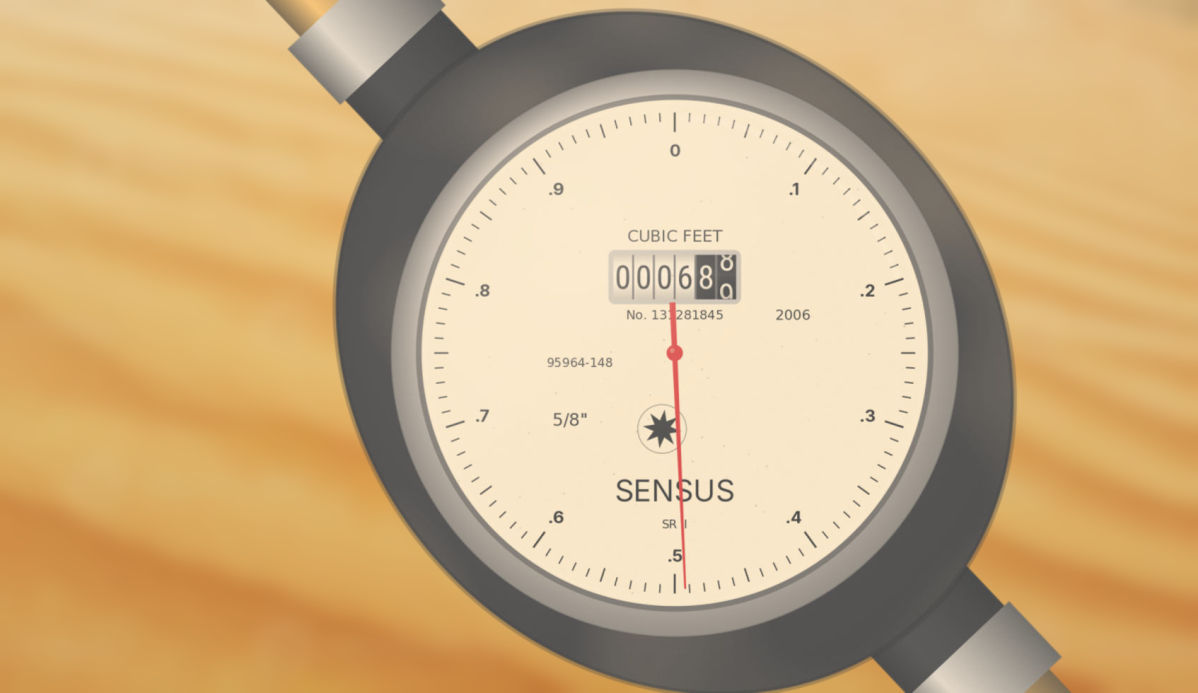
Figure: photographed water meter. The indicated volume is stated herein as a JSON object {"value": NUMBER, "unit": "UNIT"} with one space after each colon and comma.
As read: {"value": 688.49, "unit": "ft³"}
